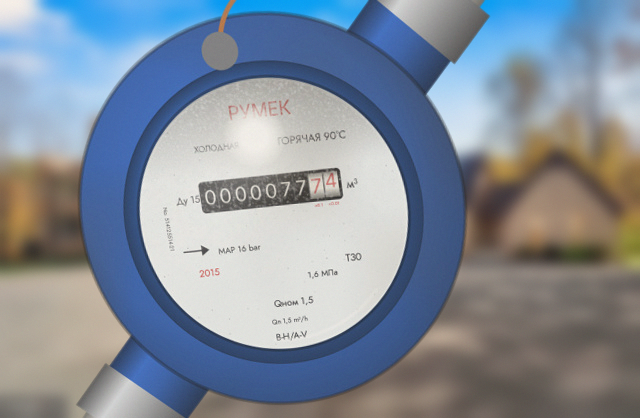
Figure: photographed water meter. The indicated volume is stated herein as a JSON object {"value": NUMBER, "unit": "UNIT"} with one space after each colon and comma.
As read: {"value": 77.74, "unit": "m³"}
